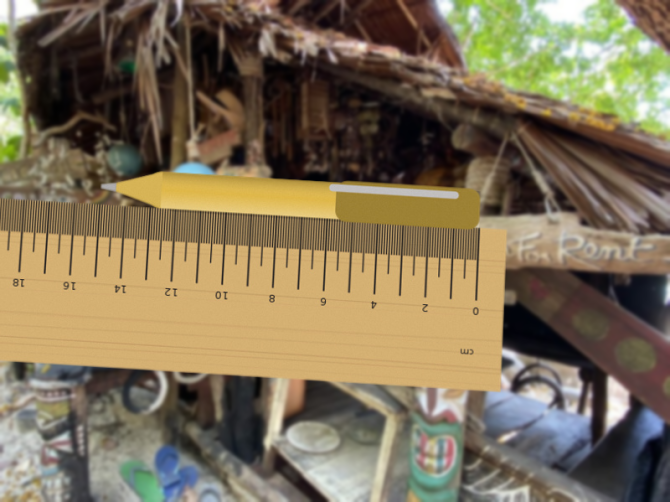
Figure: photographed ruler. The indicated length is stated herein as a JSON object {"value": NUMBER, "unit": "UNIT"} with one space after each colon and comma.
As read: {"value": 15, "unit": "cm"}
